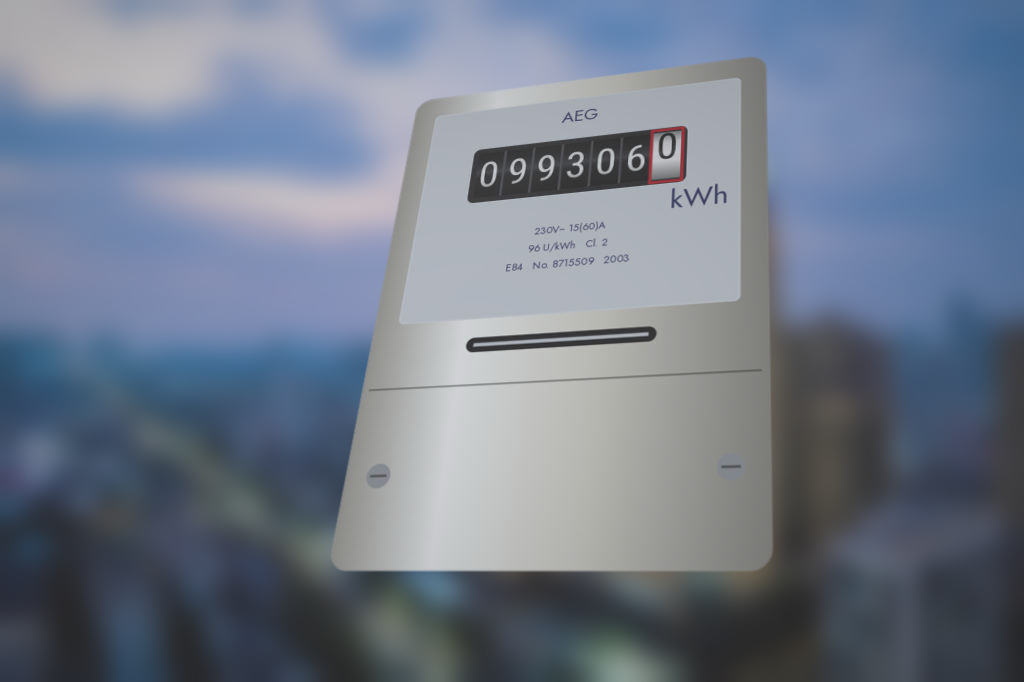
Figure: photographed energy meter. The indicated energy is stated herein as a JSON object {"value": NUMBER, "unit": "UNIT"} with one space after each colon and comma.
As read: {"value": 99306.0, "unit": "kWh"}
